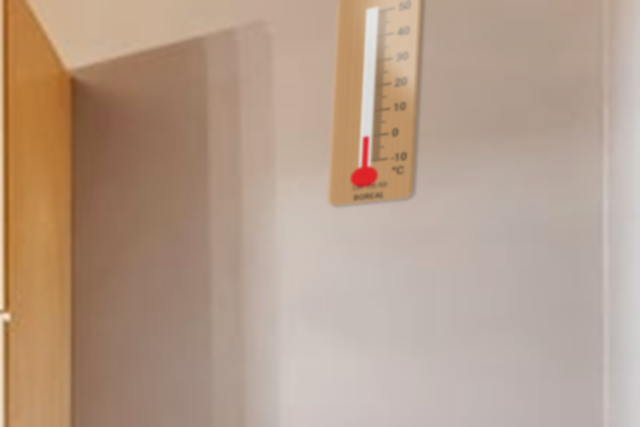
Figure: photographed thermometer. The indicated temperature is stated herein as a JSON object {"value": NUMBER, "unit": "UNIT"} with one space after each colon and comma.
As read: {"value": 0, "unit": "°C"}
